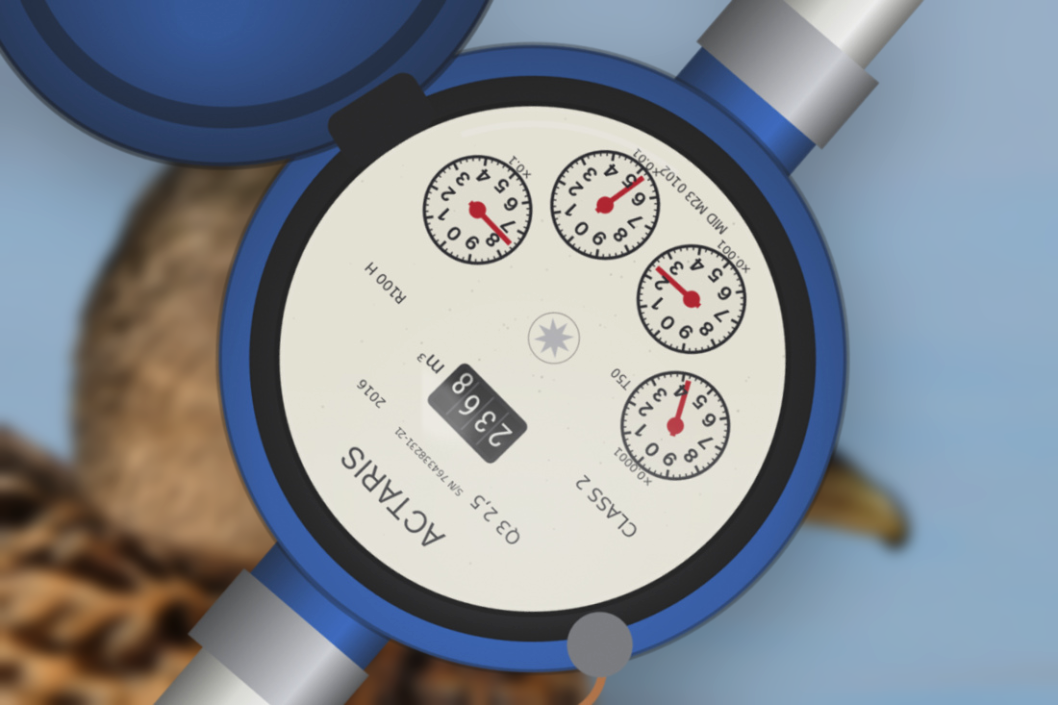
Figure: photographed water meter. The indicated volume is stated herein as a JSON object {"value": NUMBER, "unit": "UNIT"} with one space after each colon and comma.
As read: {"value": 2367.7524, "unit": "m³"}
